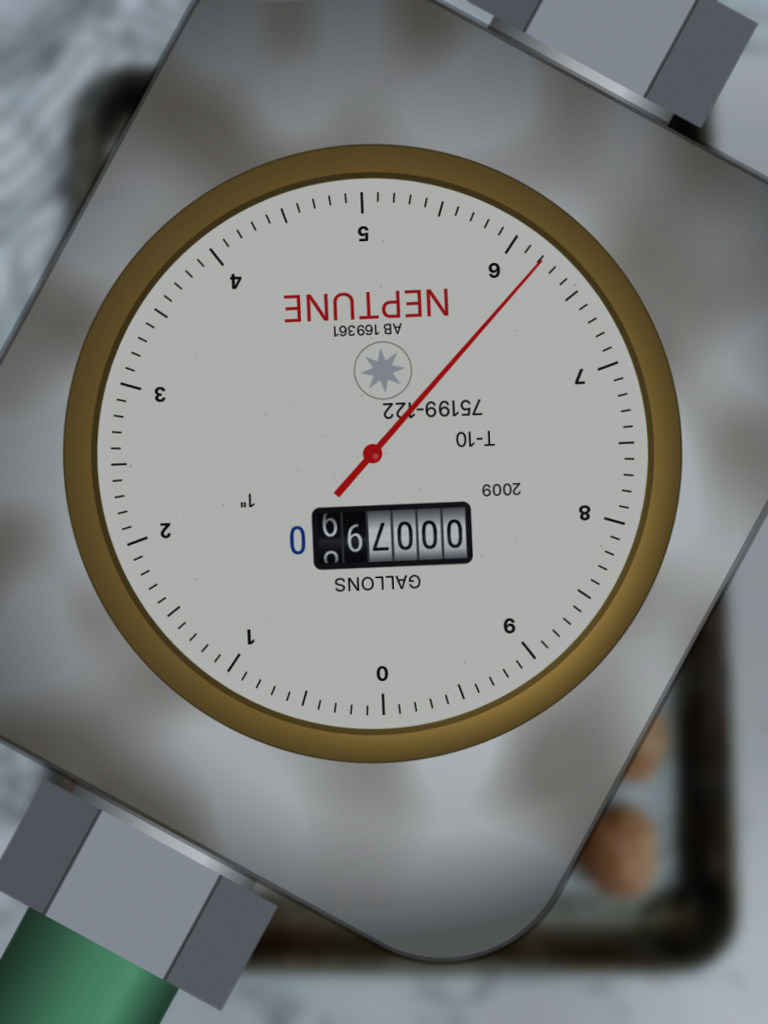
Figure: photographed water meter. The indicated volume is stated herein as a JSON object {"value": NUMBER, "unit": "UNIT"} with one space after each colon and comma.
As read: {"value": 7986.2, "unit": "gal"}
